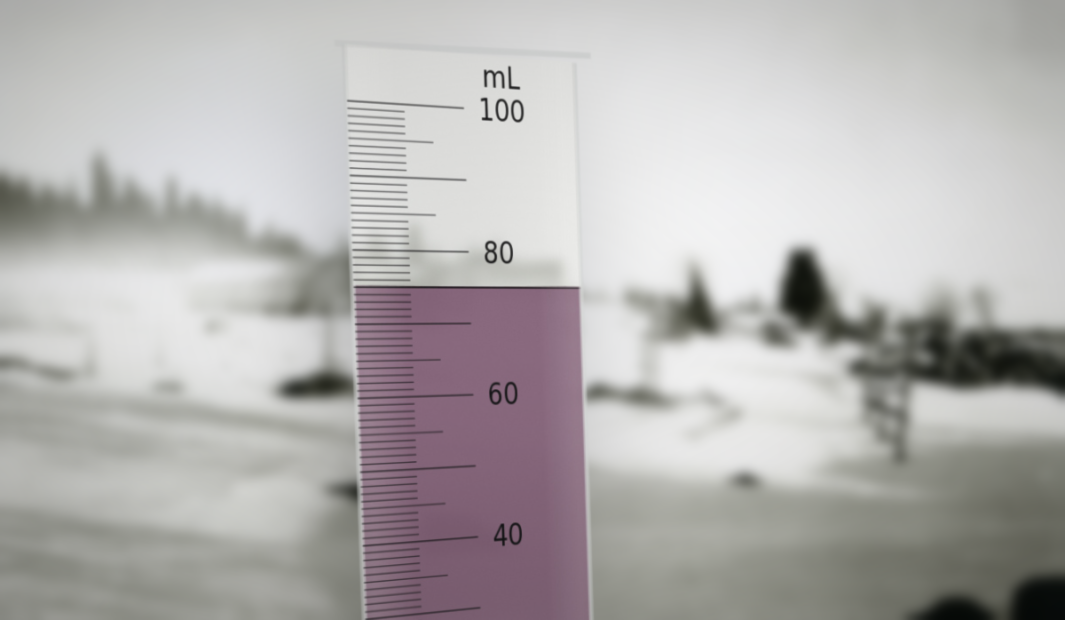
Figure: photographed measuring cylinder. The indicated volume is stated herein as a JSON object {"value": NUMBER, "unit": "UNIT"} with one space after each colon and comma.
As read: {"value": 75, "unit": "mL"}
